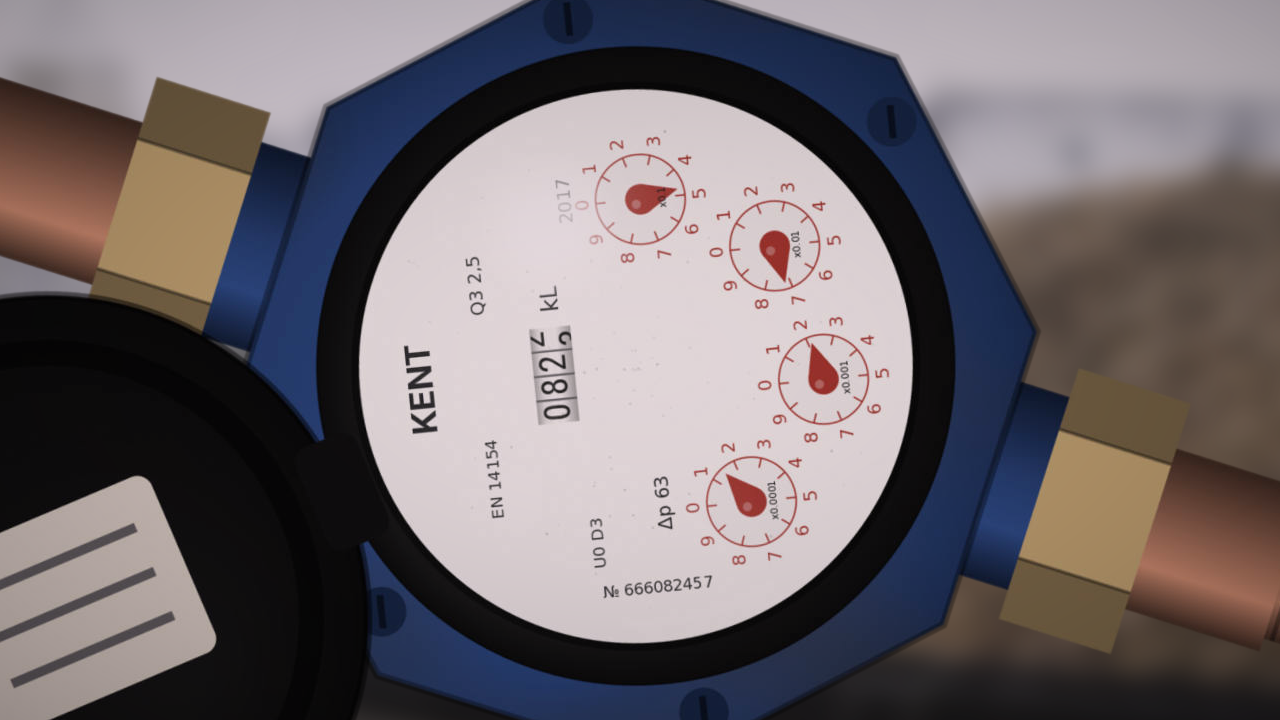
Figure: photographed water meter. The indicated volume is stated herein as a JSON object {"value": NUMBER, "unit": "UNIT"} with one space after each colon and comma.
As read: {"value": 822.4721, "unit": "kL"}
